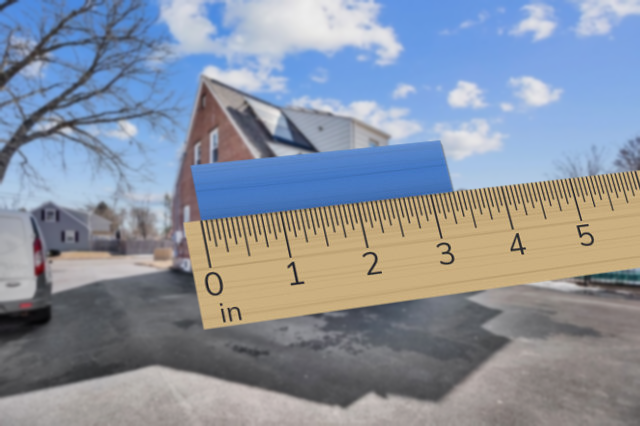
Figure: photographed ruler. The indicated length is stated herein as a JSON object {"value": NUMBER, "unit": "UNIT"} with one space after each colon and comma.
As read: {"value": 3.3125, "unit": "in"}
